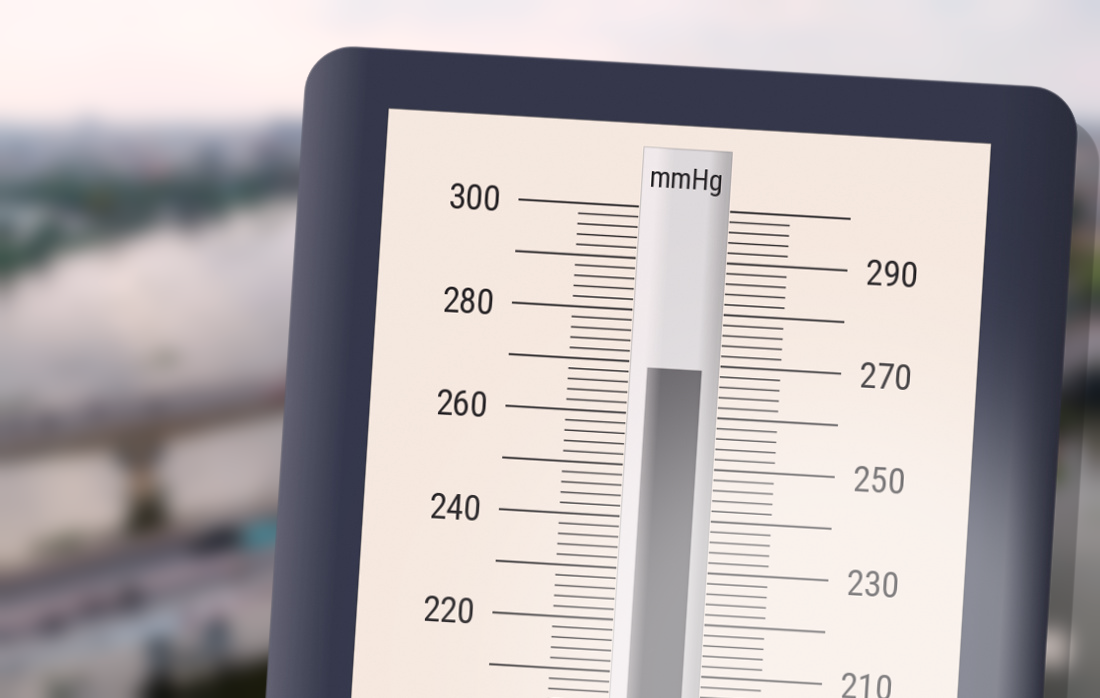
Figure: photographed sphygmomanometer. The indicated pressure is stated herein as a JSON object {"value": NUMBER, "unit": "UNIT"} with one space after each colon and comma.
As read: {"value": 269, "unit": "mmHg"}
